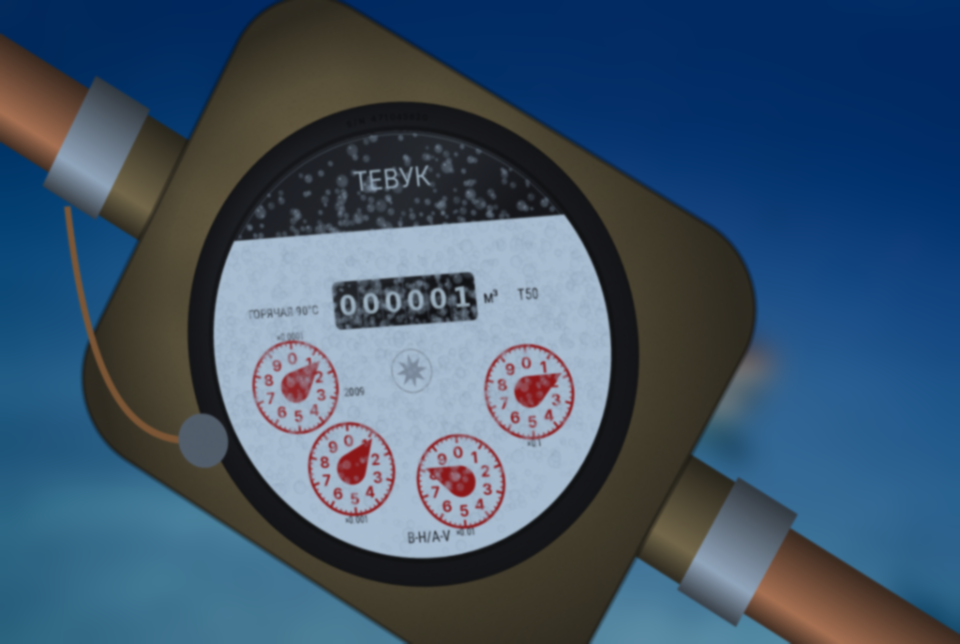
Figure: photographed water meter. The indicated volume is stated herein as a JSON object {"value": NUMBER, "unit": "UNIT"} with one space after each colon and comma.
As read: {"value": 1.1811, "unit": "m³"}
